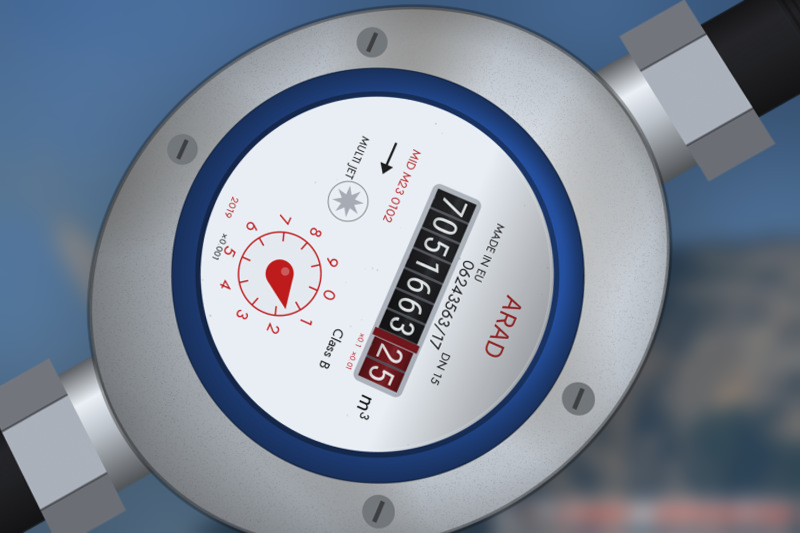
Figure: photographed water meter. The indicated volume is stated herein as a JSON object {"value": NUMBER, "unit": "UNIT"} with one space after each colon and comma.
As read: {"value": 7051663.251, "unit": "m³"}
